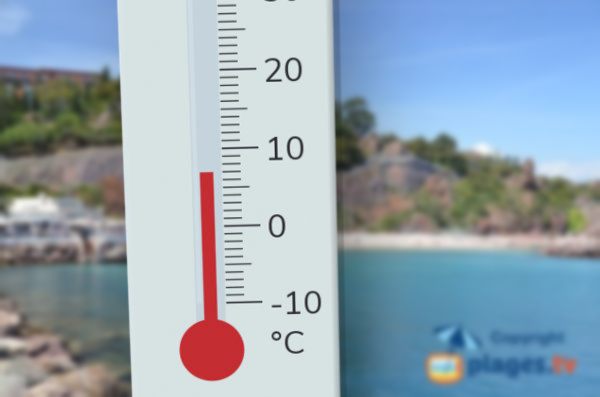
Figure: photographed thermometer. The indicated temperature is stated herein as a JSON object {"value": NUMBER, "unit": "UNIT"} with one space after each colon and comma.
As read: {"value": 7, "unit": "°C"}
